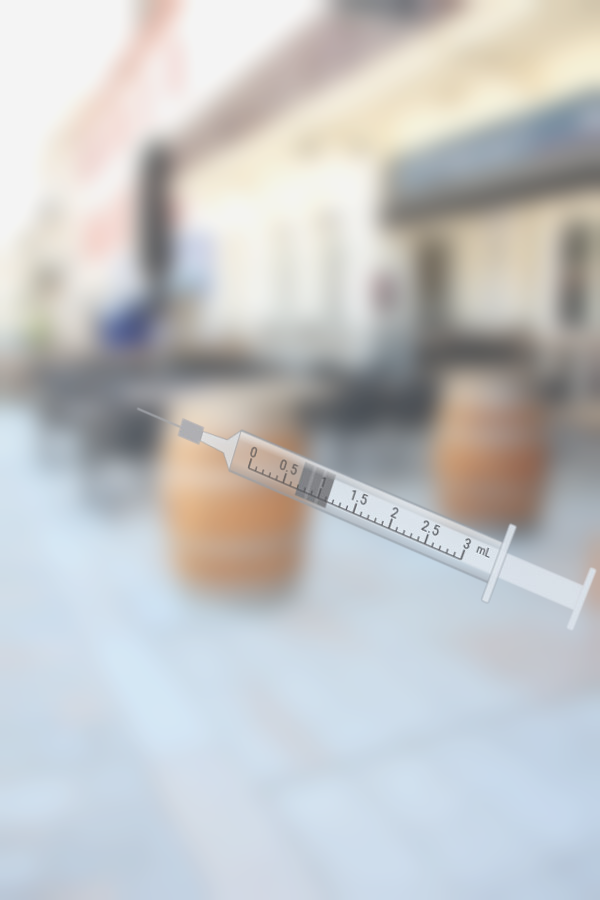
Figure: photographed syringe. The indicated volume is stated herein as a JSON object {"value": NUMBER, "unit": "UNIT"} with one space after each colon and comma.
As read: {"value": 0.7, "unit": "mL"}
